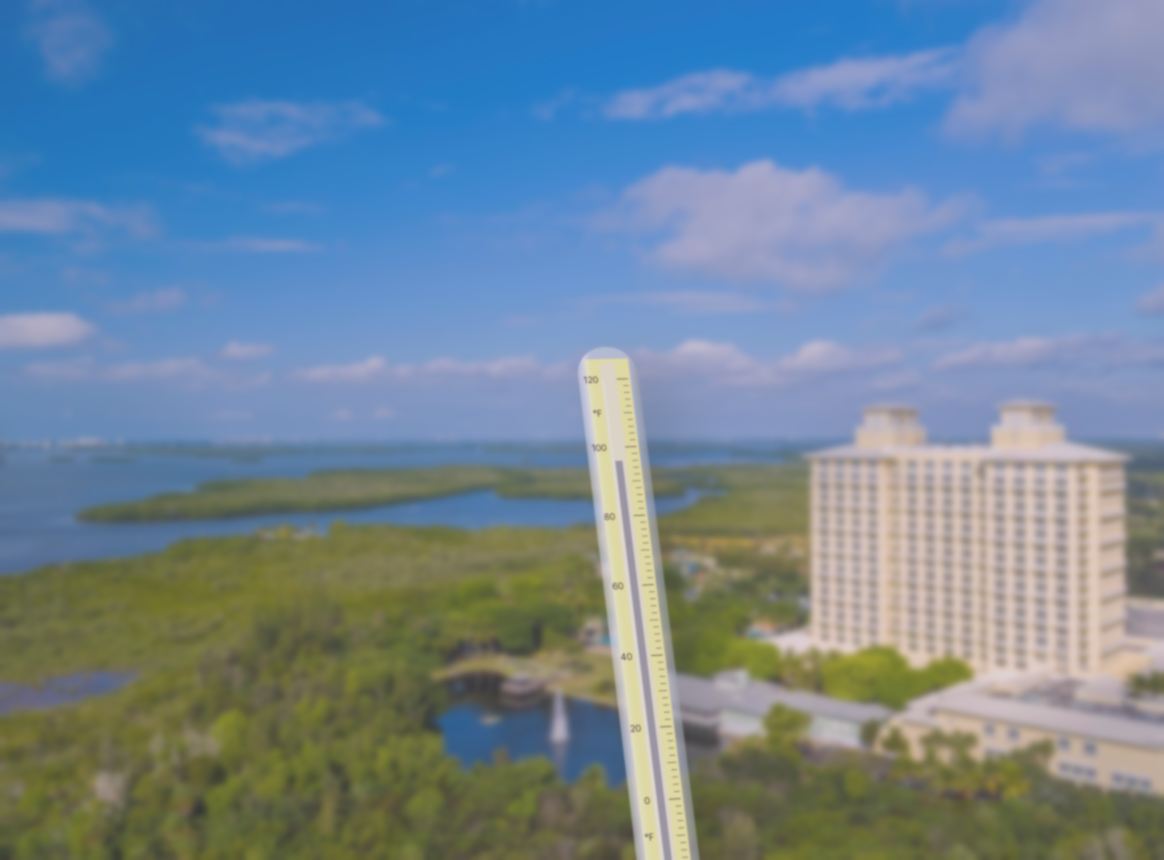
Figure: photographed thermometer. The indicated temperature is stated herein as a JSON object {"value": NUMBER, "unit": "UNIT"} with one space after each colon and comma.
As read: {"value": 96, "unit": "°F"}
